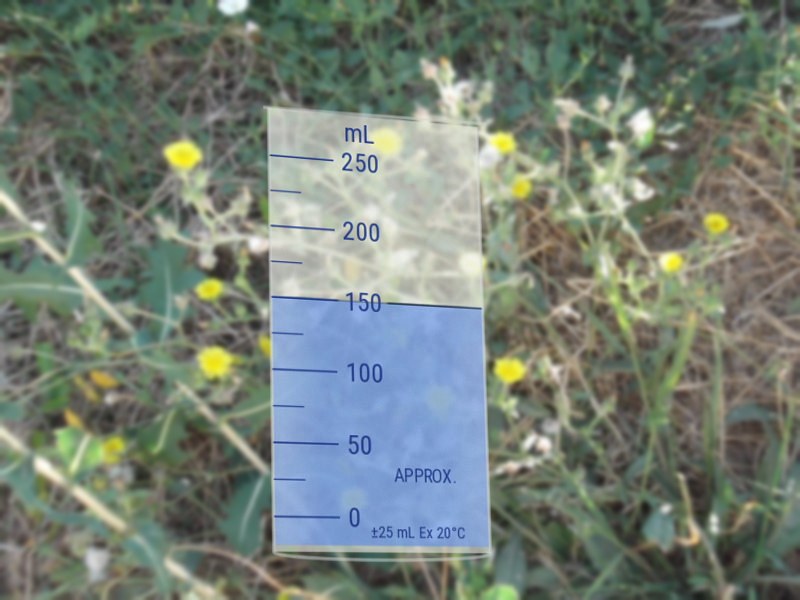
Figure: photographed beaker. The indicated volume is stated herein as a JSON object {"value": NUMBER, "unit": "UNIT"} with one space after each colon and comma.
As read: {"value": 150, "unit": "mL"}
